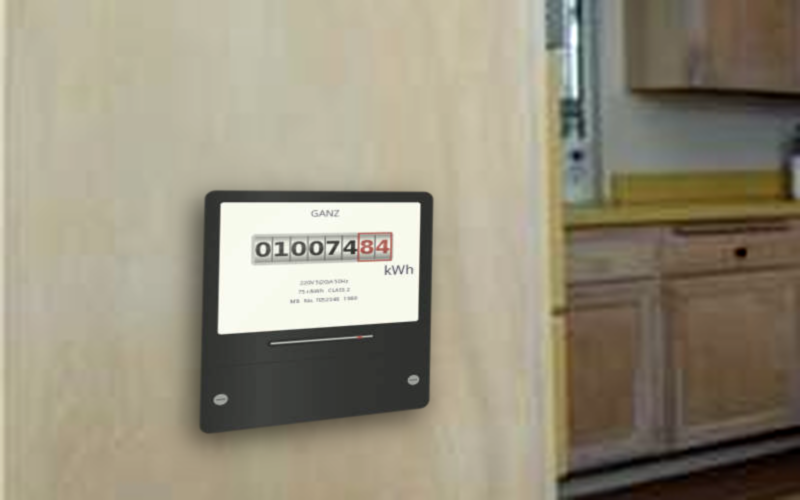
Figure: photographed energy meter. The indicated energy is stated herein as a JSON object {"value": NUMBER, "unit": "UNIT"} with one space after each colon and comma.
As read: {"value": 10074.84, "unit": "kWh"}
